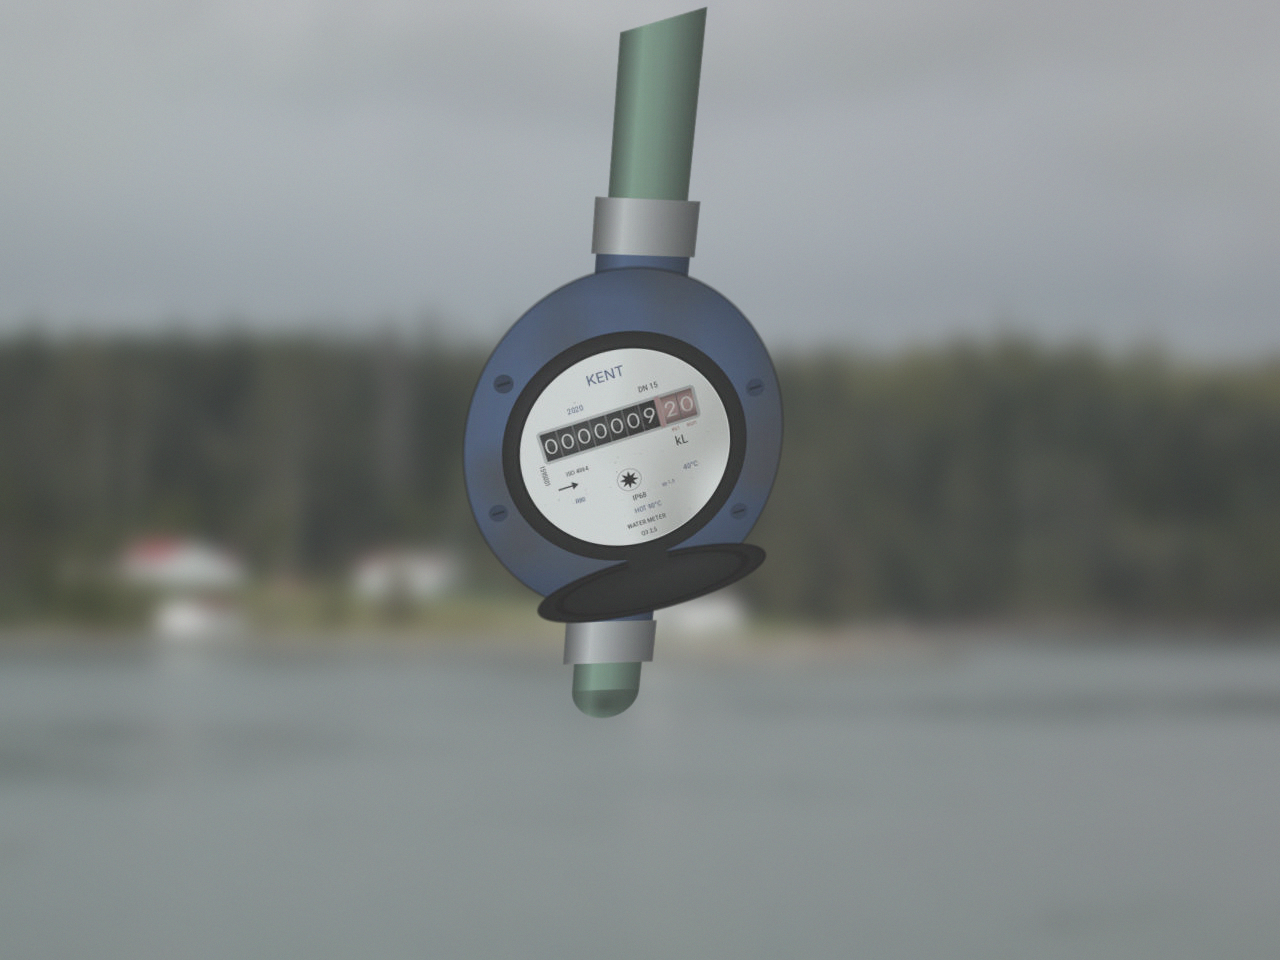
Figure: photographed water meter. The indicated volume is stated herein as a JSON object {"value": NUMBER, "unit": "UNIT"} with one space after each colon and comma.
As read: {"value": 9.20, "unit": "kL"}
